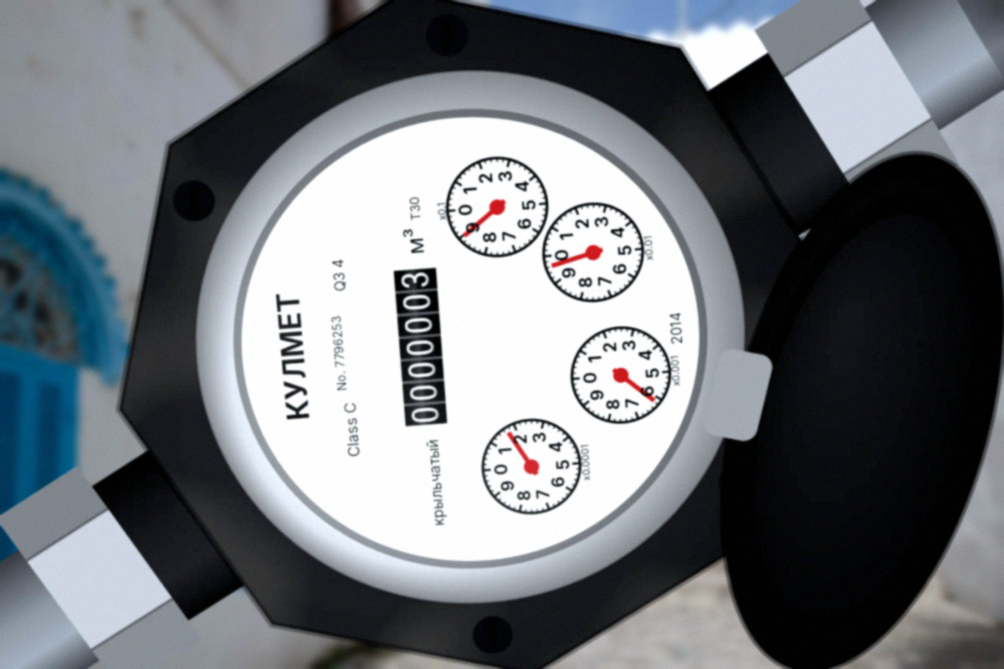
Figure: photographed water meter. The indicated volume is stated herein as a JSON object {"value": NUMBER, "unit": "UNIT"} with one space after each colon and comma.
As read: {"value": 3.8961, "unit": "m³"}
